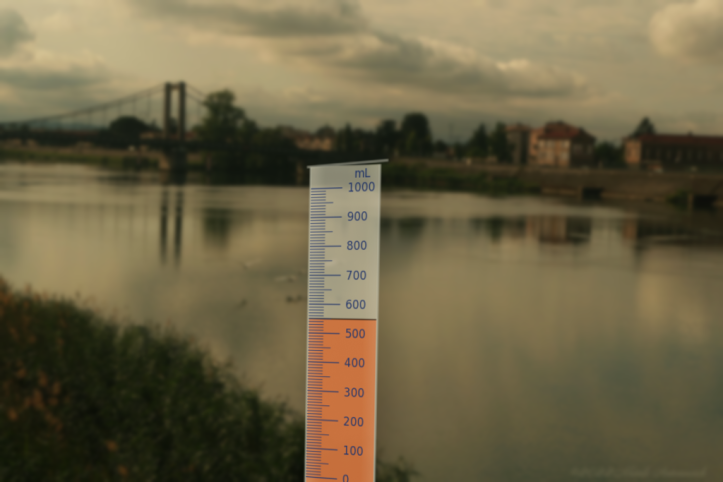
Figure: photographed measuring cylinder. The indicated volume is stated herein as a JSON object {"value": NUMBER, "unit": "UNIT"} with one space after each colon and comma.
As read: {"value": 550, "unit": "mL"}
